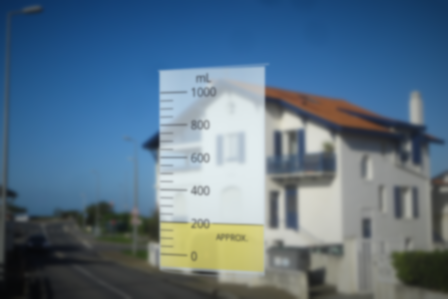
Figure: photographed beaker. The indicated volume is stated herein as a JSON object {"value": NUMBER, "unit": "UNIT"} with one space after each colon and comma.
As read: {"value": 200, "unit": "mL"}
